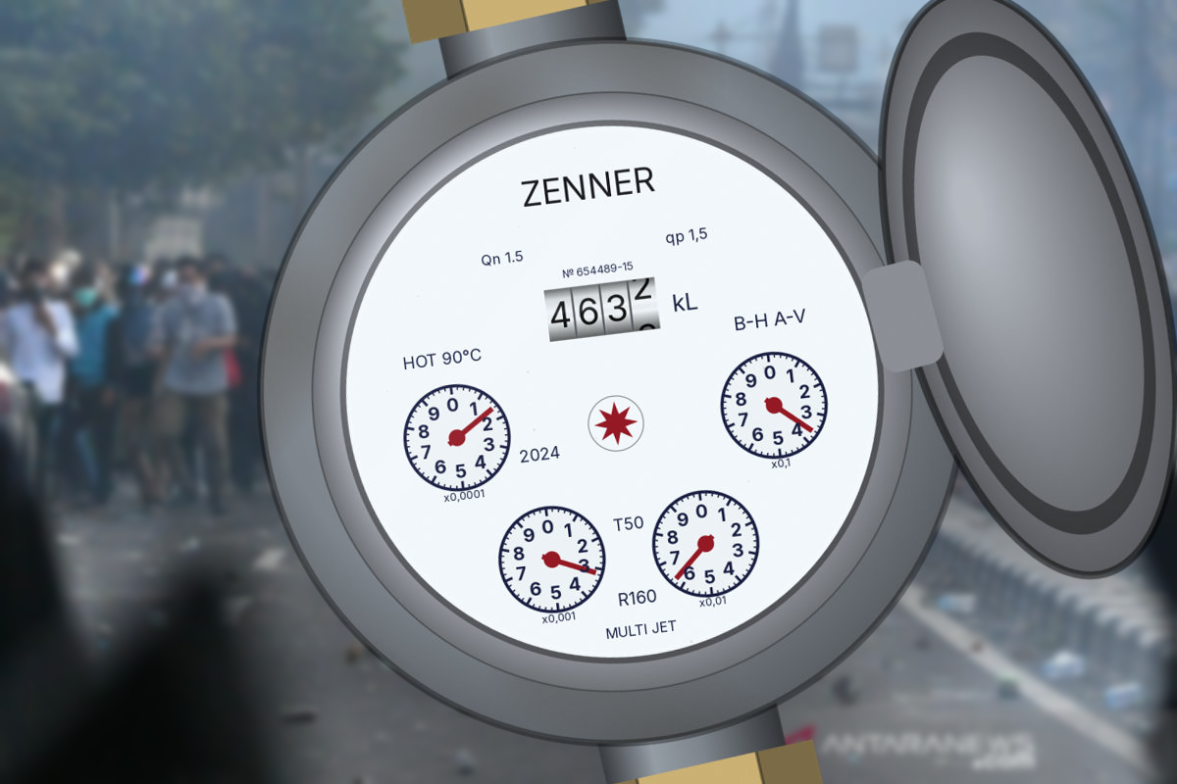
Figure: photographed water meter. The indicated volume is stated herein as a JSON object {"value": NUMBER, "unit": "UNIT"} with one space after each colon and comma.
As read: {"value": 4632.3631, "unit": "kL"}
